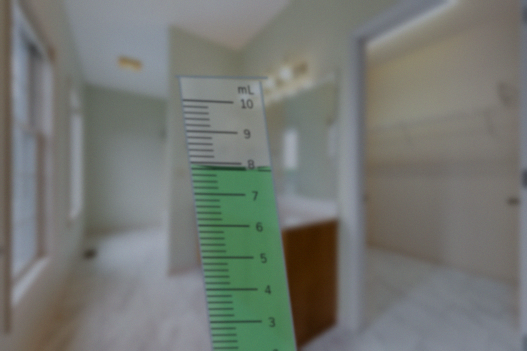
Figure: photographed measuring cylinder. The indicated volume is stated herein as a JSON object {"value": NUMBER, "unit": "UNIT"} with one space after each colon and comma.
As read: {"value": 7.8, "unit": "mL"}
